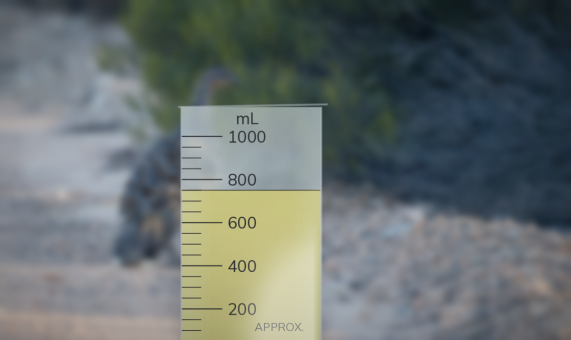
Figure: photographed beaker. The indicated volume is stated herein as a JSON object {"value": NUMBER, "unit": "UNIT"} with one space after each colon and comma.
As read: {"value": 750, "unit": "mL"}
